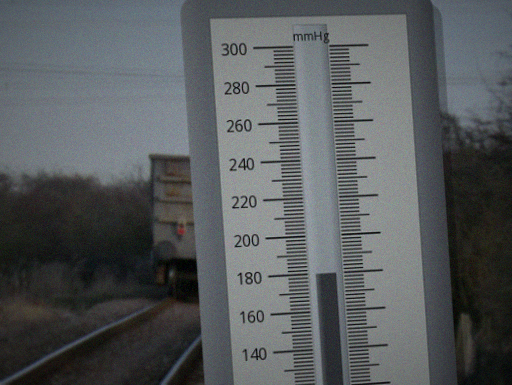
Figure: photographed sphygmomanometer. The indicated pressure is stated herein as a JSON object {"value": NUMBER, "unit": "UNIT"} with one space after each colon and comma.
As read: {"value": 180, "unit": "mmHg"}
